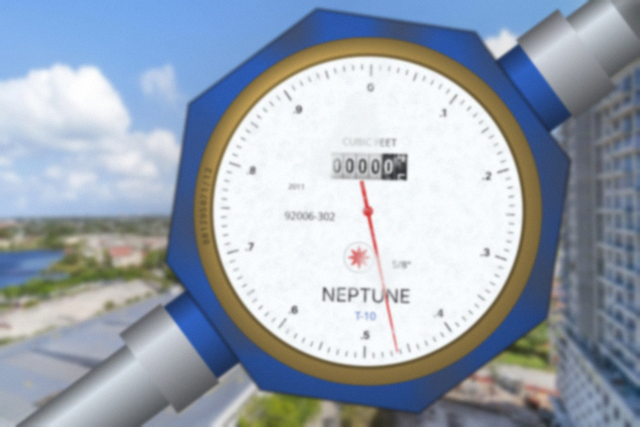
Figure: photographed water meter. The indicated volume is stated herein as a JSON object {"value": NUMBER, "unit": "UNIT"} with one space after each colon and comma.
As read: {"value": 4.46, "unit": "ft³"}
